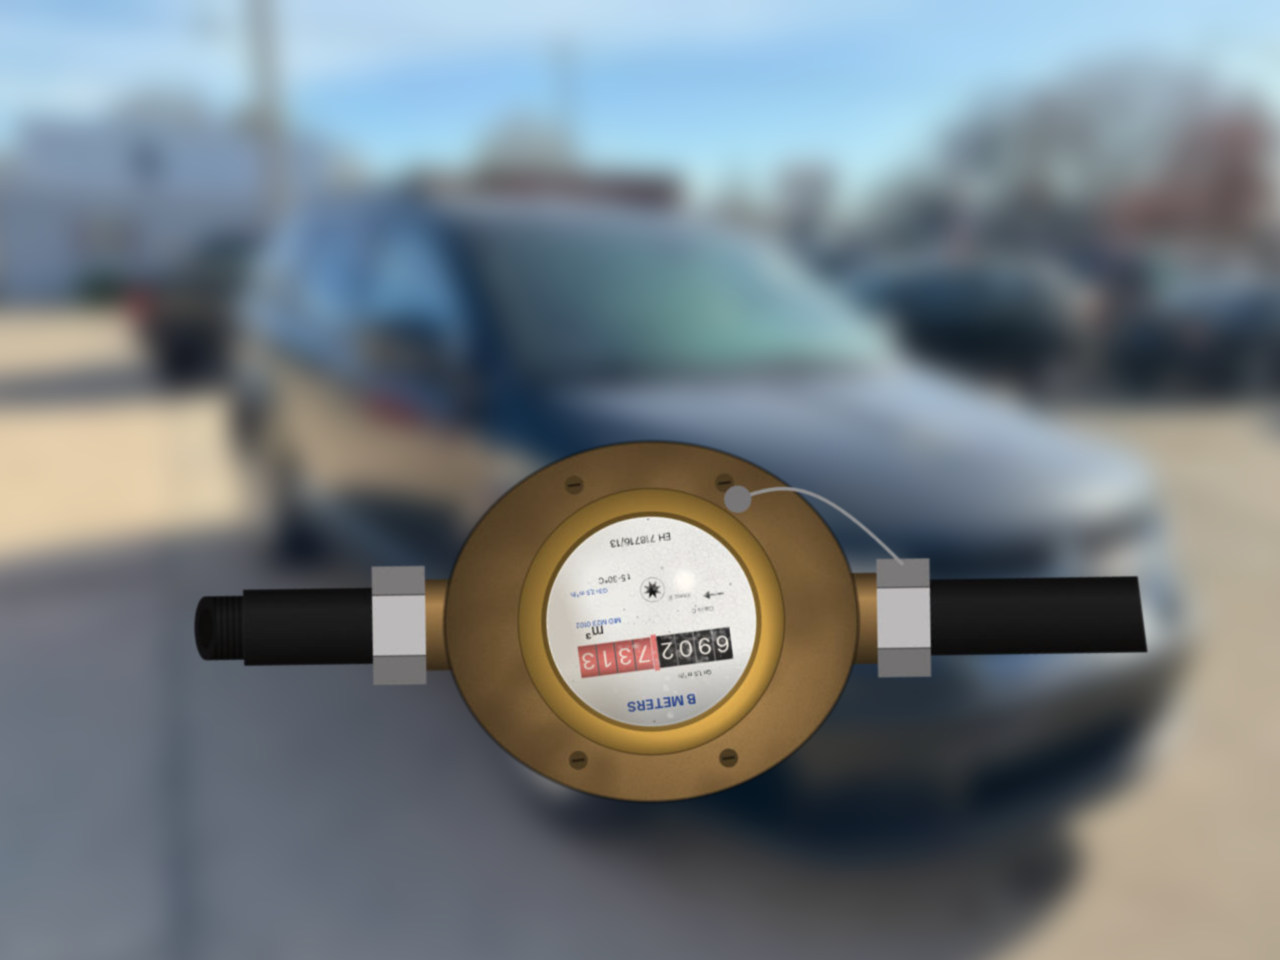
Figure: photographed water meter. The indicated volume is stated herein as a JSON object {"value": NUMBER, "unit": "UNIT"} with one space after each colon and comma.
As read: {"value": 6902.7313, "unit": "m³"}
